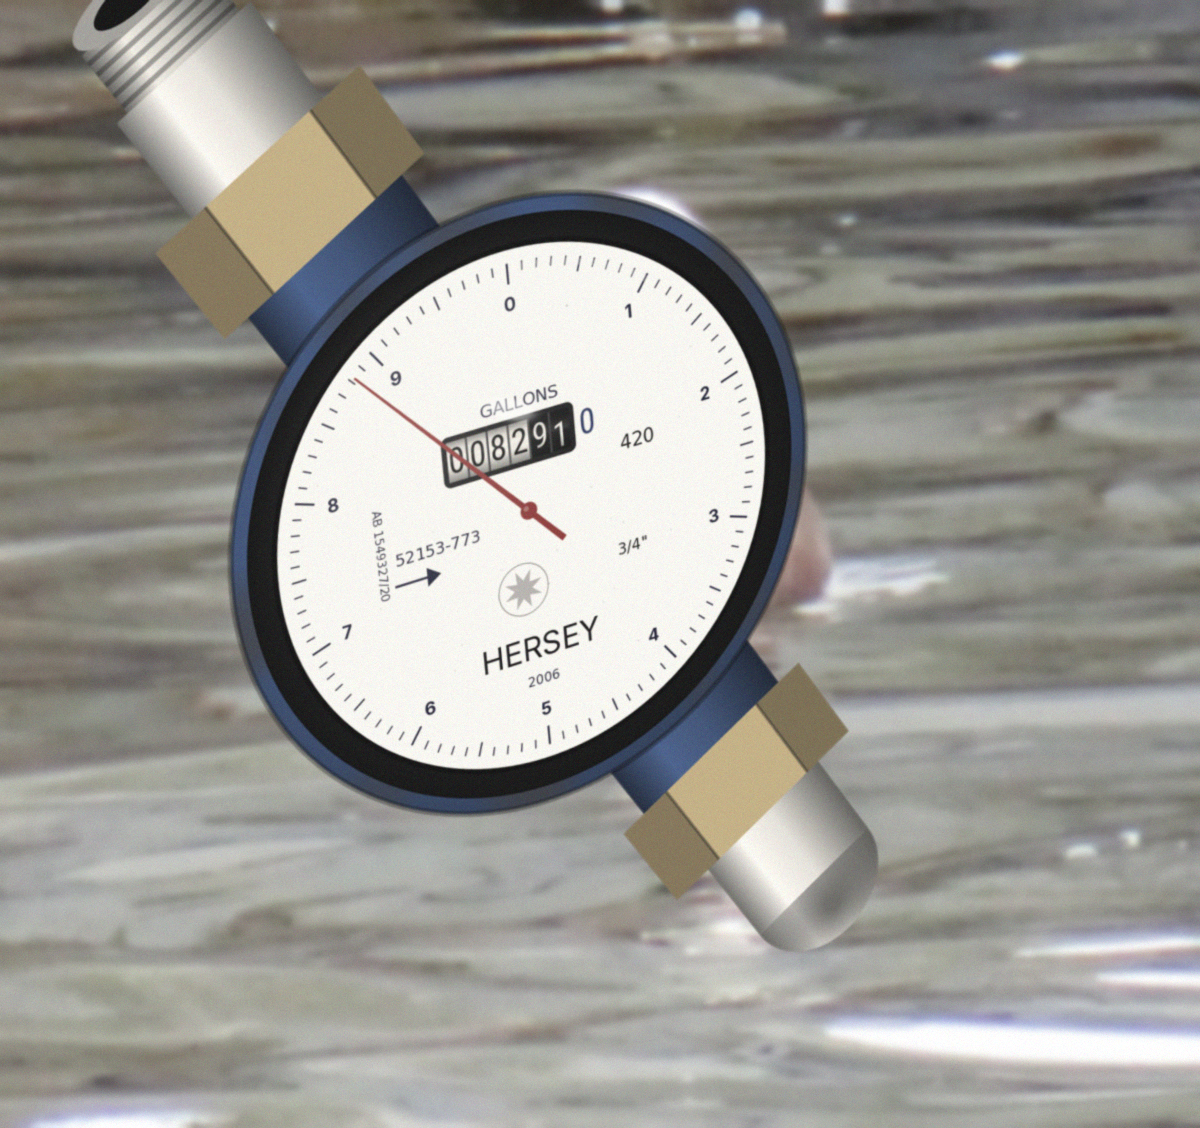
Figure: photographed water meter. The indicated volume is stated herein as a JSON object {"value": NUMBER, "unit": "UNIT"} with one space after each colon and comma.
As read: {"value": 82908.8, "unit": "gal"}
